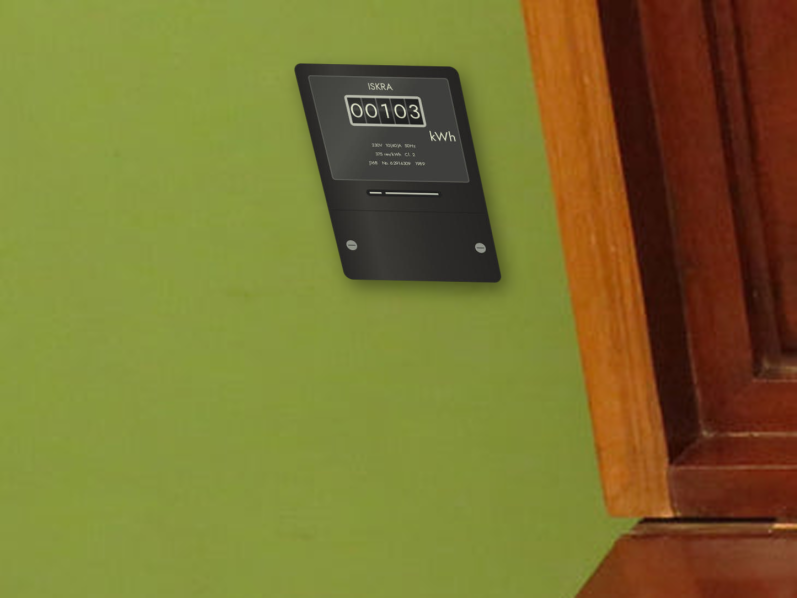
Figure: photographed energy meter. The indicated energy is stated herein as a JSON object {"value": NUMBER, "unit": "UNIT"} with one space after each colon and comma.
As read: {"value": 103, "unit": "kWh"}
